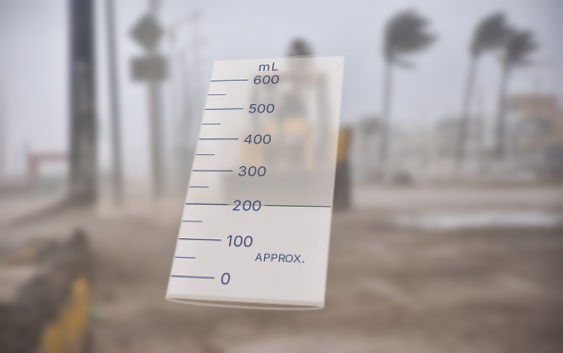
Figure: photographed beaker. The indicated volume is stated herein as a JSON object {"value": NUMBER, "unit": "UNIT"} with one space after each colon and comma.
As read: {"value": 200, "unit": "mL"}
